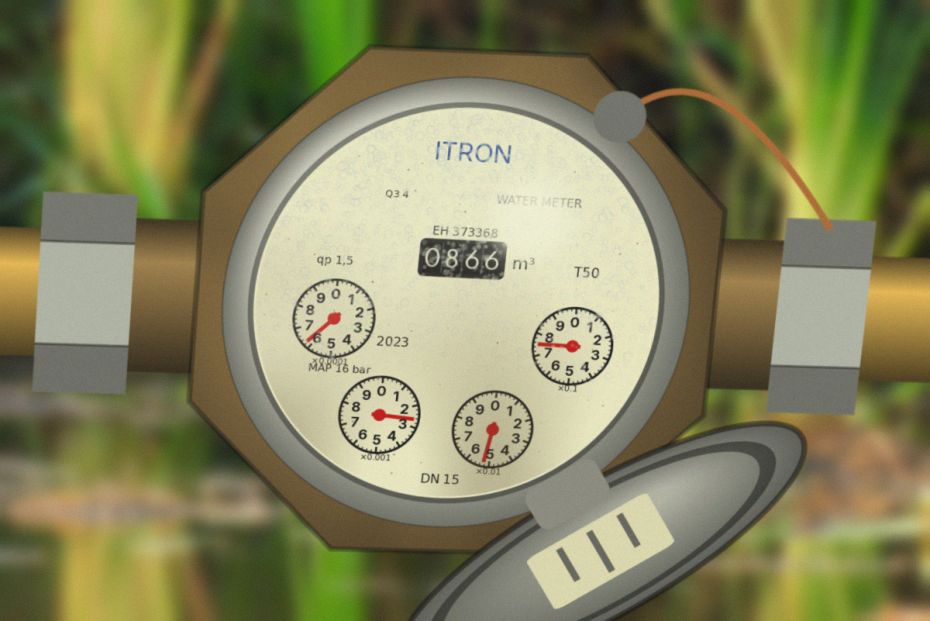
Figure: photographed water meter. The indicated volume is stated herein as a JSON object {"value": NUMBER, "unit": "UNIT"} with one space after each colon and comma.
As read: {"value": 866.7526, "unit": "m³"}
